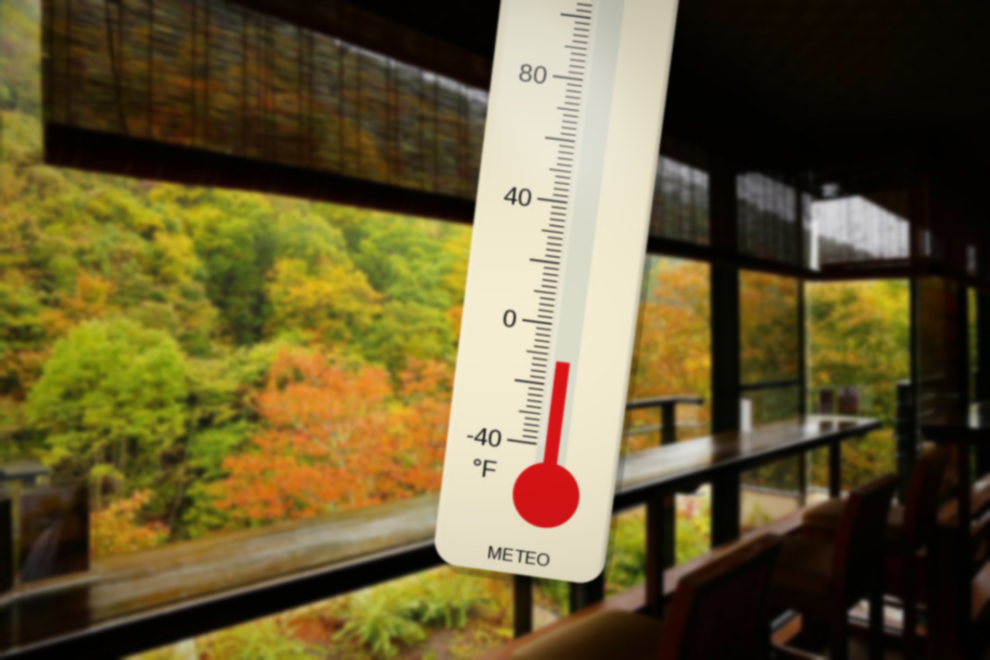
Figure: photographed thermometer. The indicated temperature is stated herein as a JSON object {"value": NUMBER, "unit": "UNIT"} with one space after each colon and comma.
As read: {"value": -12, "unit": "°F"}
